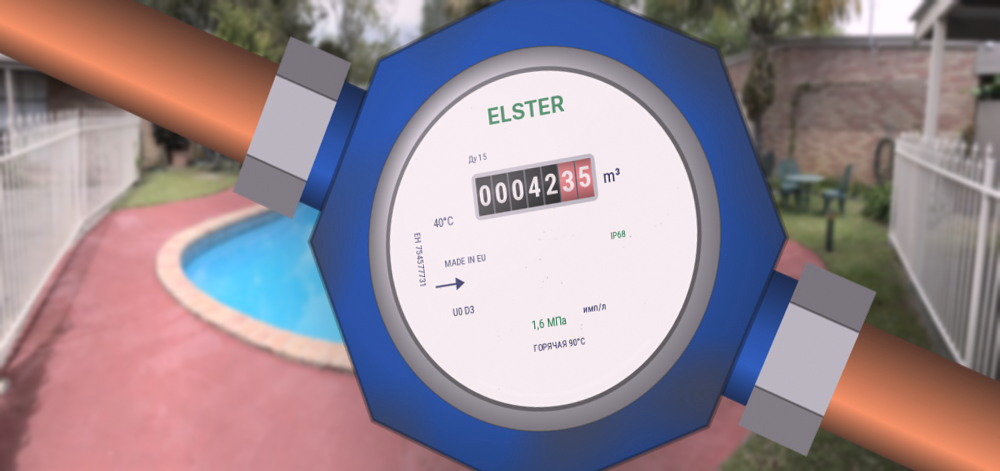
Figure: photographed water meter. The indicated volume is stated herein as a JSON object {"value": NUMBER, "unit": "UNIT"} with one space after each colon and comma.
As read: {"value": 42.35, "unit": "m³"}
